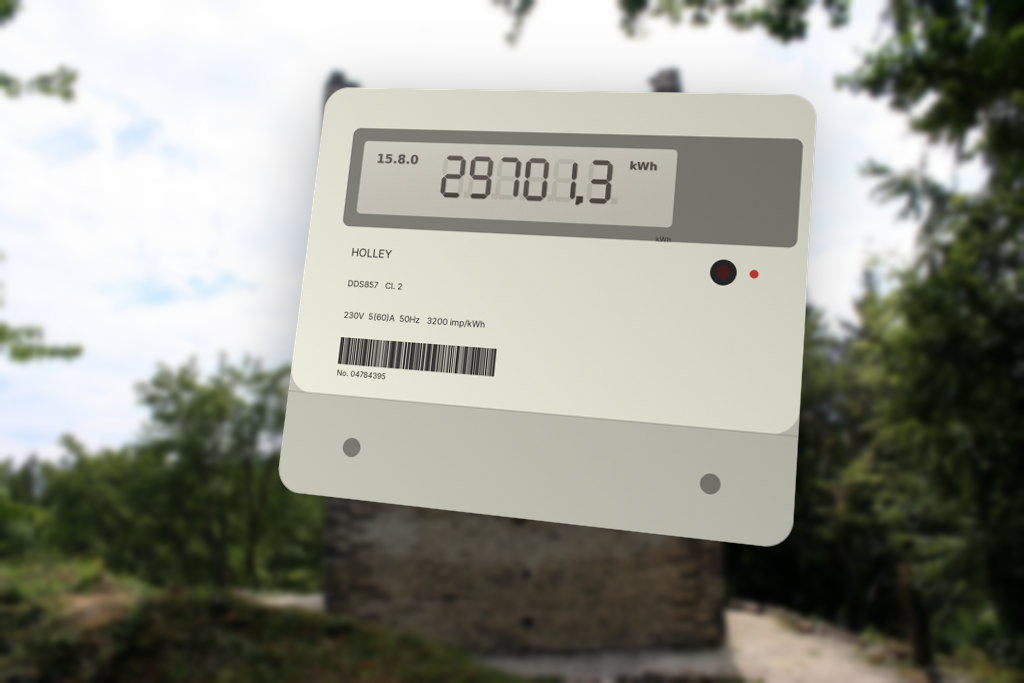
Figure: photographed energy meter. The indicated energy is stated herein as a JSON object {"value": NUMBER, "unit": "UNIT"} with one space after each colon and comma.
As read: {"value": 29701.3, "unit": "kWh"}
